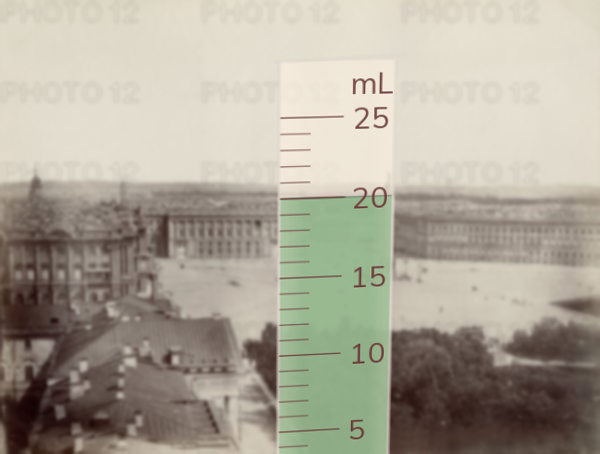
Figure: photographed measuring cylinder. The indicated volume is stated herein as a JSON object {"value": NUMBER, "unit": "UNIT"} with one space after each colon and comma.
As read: {"value": 20, "unit": "mL"}
